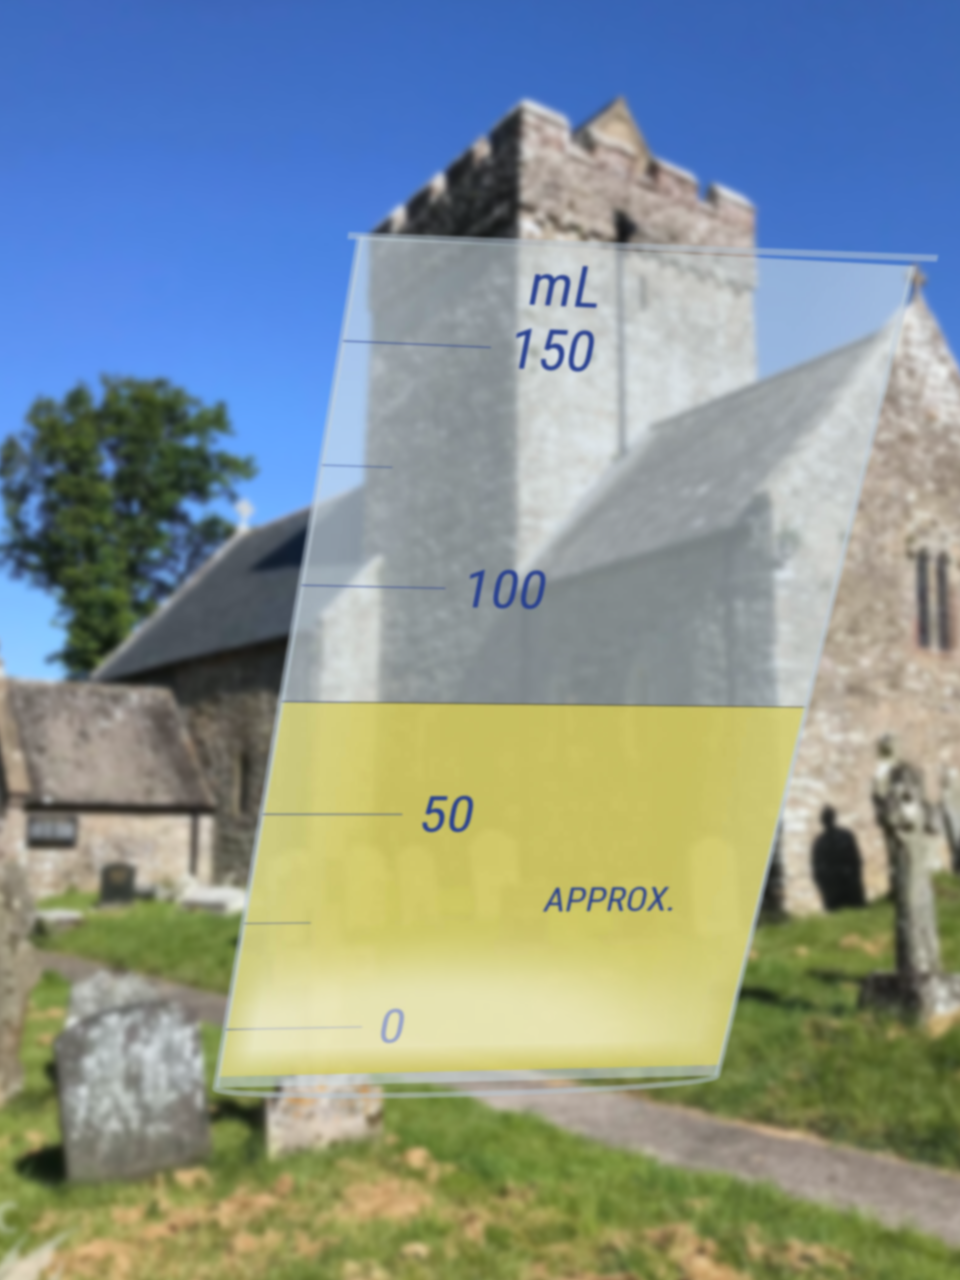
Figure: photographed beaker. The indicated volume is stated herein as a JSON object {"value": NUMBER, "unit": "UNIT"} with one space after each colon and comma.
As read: {"value": 75, "unit": "mL"}
